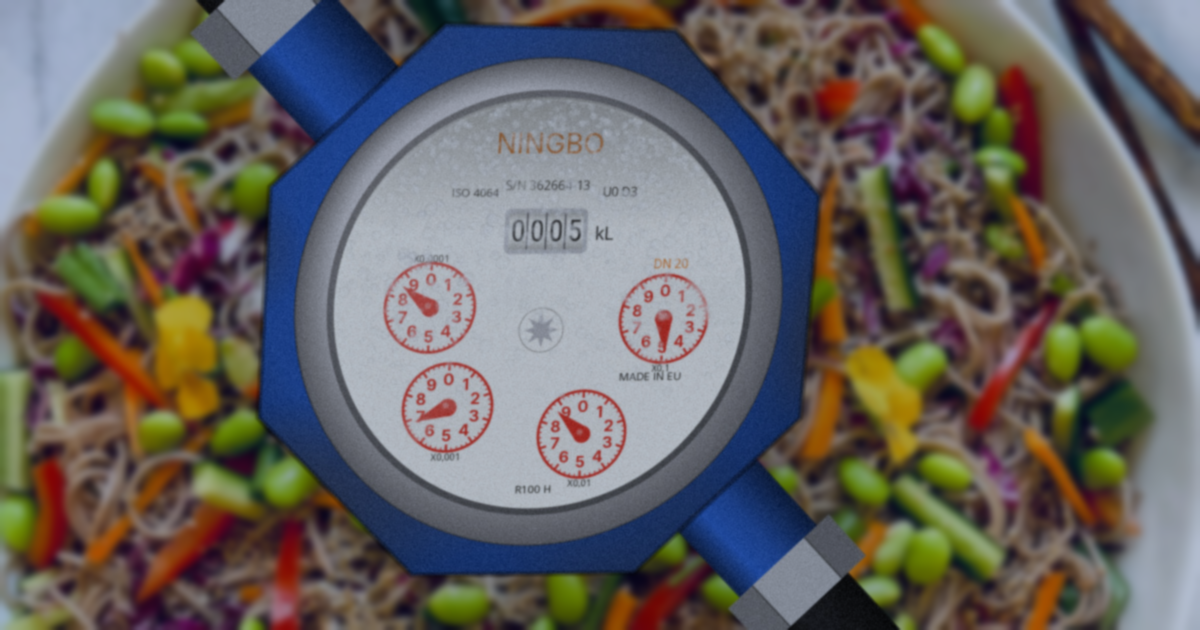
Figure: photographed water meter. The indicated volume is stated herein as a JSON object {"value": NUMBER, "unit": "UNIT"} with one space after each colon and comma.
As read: {"value": 5.4868, "unit": "kL"}
